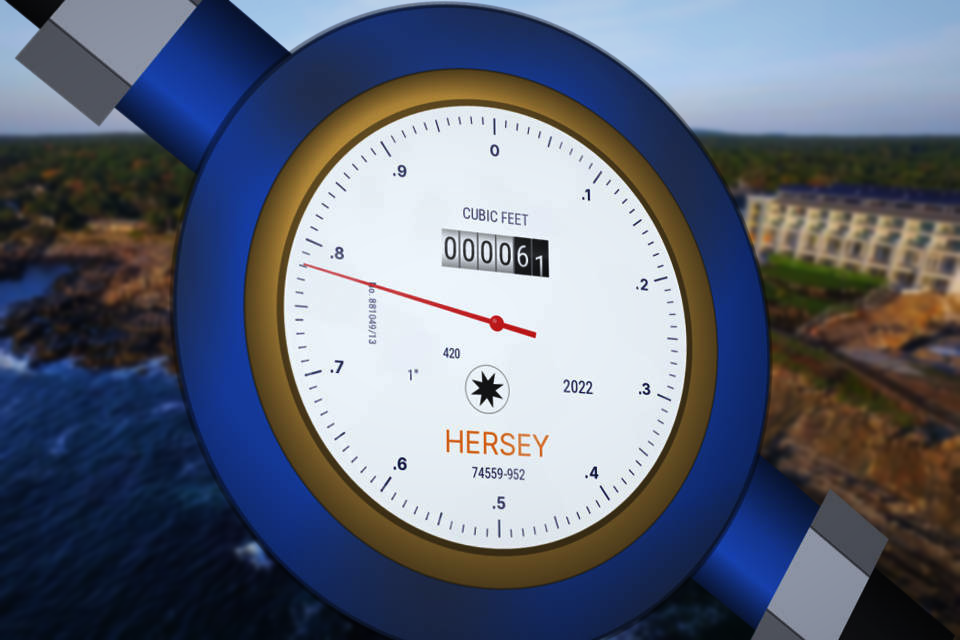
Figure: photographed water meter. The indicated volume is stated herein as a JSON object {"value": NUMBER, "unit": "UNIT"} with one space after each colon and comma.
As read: {"value": 60.78, "unit": "ft³"}
